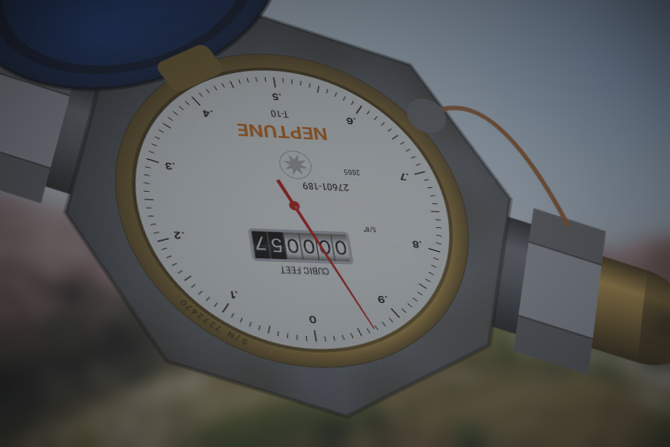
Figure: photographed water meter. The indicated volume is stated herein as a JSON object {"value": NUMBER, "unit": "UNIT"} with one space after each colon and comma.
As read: {"value": 56.93, "unit": "ft³"}
